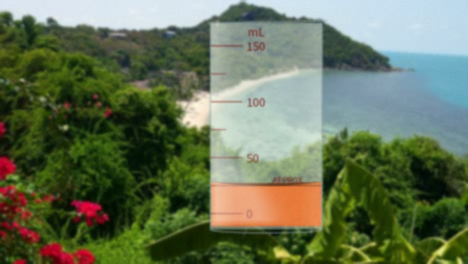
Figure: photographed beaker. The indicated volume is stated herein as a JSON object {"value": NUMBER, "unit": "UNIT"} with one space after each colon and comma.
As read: {"value": 25, "unit": "mL"}
